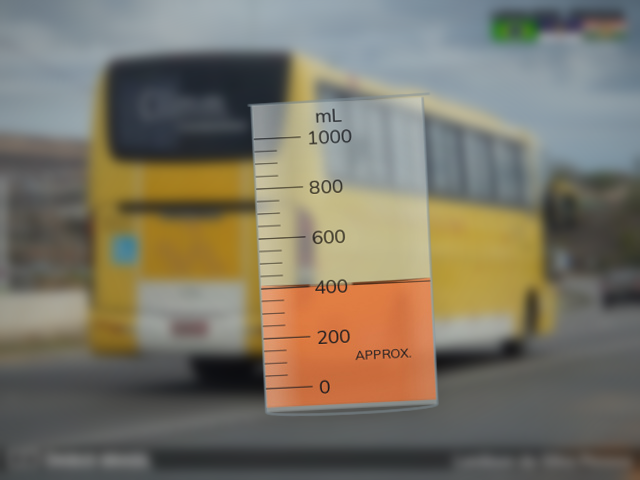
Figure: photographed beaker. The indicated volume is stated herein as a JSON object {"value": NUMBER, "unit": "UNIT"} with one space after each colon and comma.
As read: {"value": 400, "unit": "mL"}
